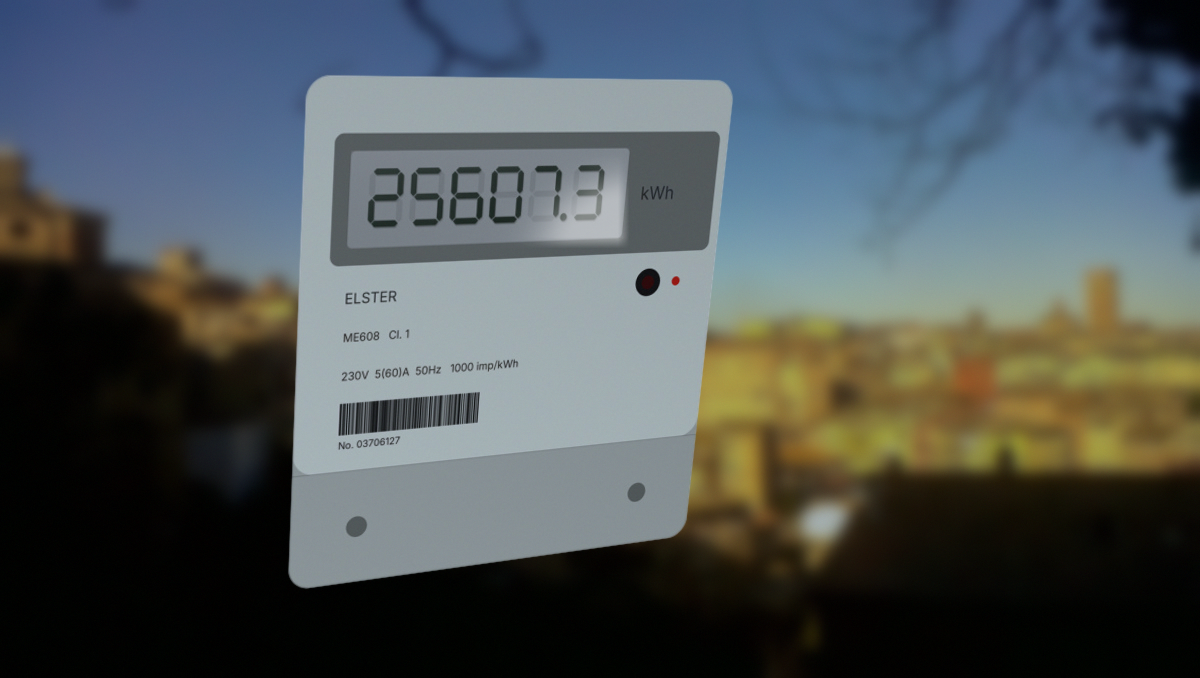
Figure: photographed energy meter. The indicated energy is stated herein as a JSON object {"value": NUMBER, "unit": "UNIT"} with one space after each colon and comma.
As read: {"value": 25607.3, "unit": "kWh"}
